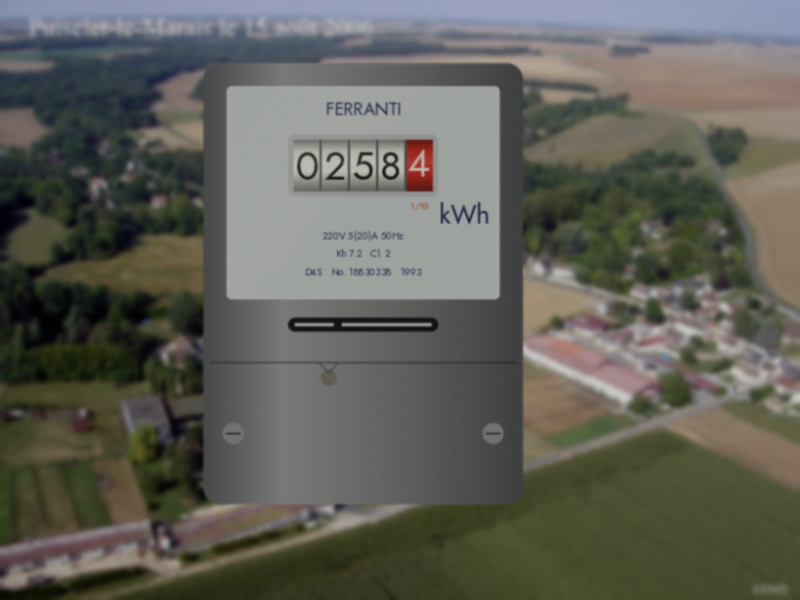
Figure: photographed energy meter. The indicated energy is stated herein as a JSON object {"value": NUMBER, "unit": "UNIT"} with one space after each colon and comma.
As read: {"value": 258.4, "unit": "kWh"}
